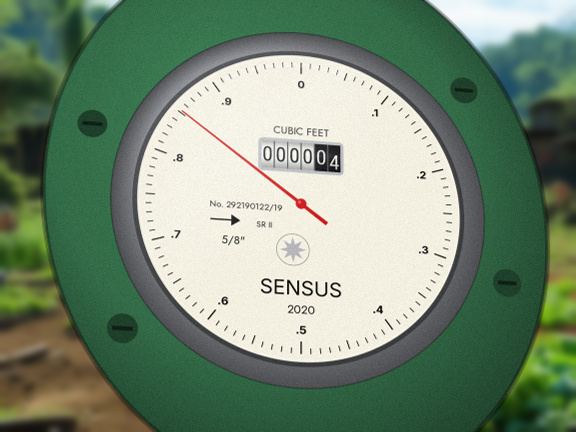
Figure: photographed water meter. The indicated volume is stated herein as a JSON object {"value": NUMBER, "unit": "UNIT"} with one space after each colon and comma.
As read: {"value": 3.85, "unit": "ft³"}
